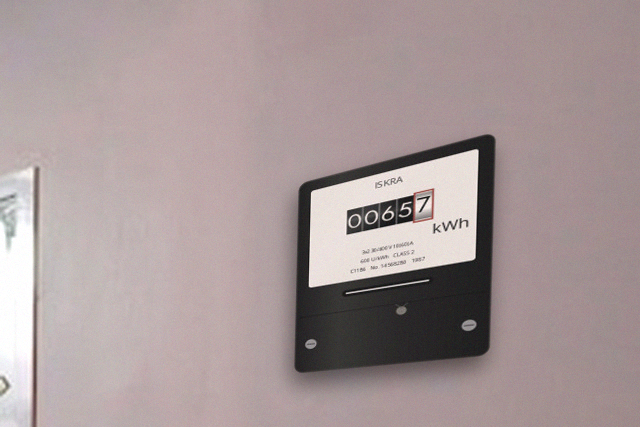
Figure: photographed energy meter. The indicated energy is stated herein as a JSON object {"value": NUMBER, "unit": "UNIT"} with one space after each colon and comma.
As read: {"value": 65.7, "unit": "kWh"}
